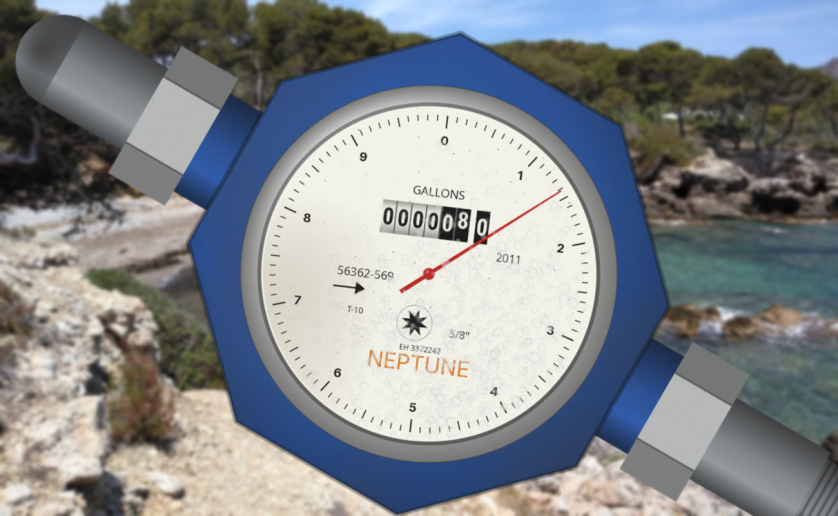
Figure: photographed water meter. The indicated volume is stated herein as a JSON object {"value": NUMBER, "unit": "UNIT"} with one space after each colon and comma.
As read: {"value": 81.4, "unit": "gal"}
